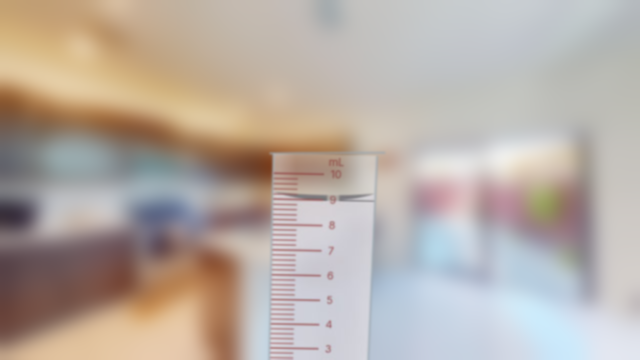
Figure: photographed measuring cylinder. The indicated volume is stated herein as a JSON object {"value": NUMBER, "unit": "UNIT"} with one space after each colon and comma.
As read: {"value": 9, "unit": "mL"}
